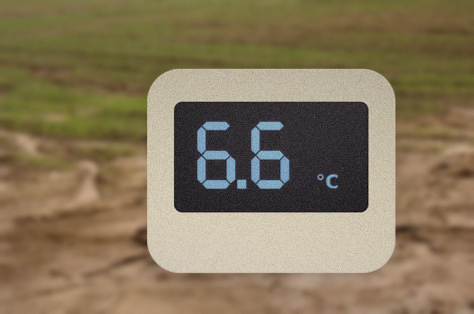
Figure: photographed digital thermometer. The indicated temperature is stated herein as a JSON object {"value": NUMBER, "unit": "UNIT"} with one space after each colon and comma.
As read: {"value": 6.6, "unit": "°C"}
